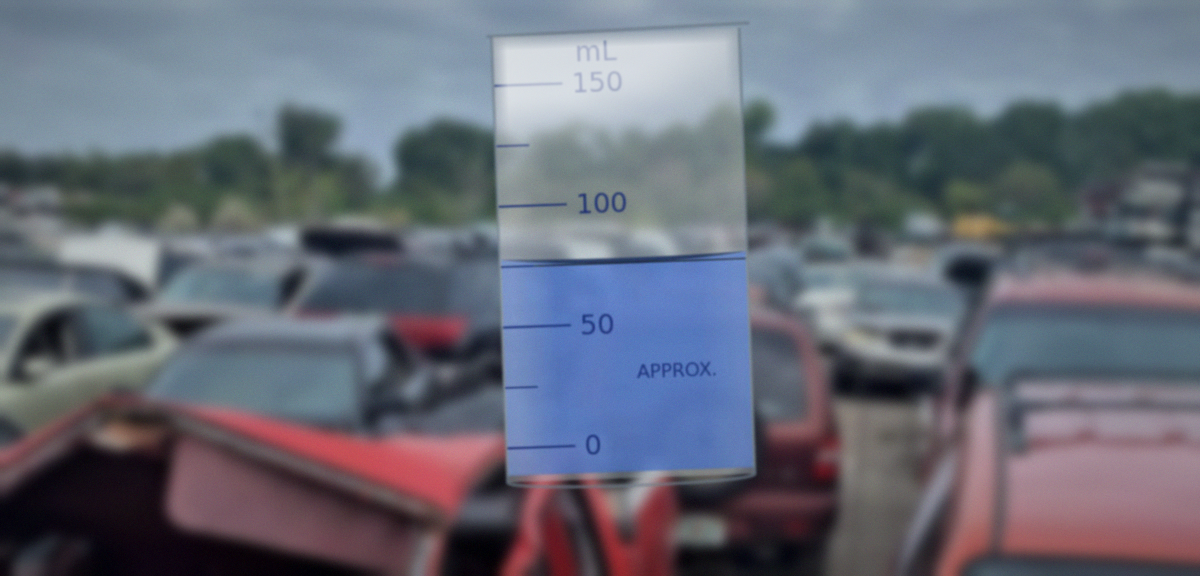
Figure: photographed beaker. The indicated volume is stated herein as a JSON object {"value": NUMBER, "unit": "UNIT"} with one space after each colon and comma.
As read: {"value": 75, "unit": "mL"}
